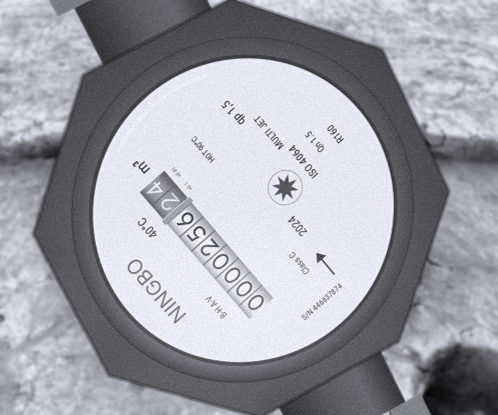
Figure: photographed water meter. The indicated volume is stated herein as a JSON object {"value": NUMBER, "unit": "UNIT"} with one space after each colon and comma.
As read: {"value": 256.24, "unit": "m³"}
